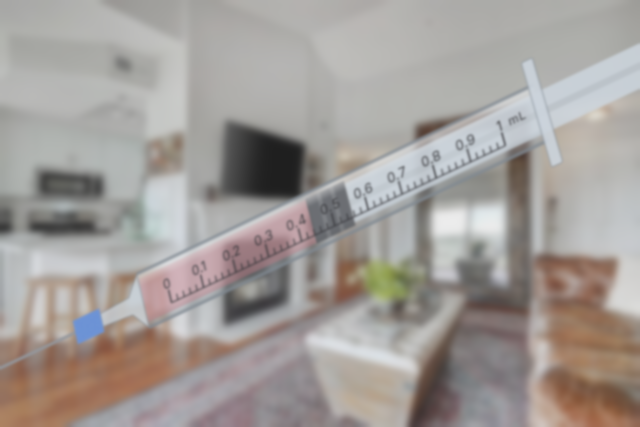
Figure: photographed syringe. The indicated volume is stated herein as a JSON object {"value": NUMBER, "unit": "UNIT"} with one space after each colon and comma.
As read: {"value": 0.44, "unit": "mL"}
